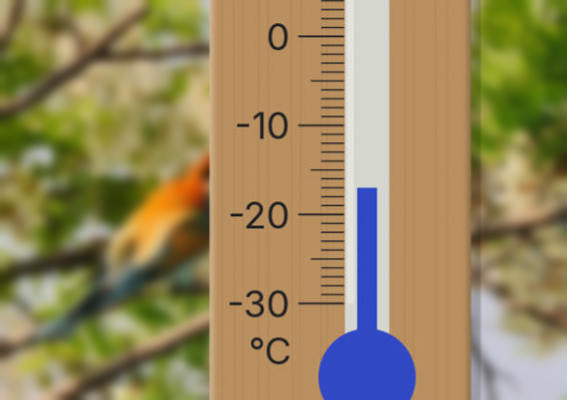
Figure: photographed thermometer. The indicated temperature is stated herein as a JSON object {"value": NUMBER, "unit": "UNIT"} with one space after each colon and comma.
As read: {"value": -17, "unit": "°C"}
